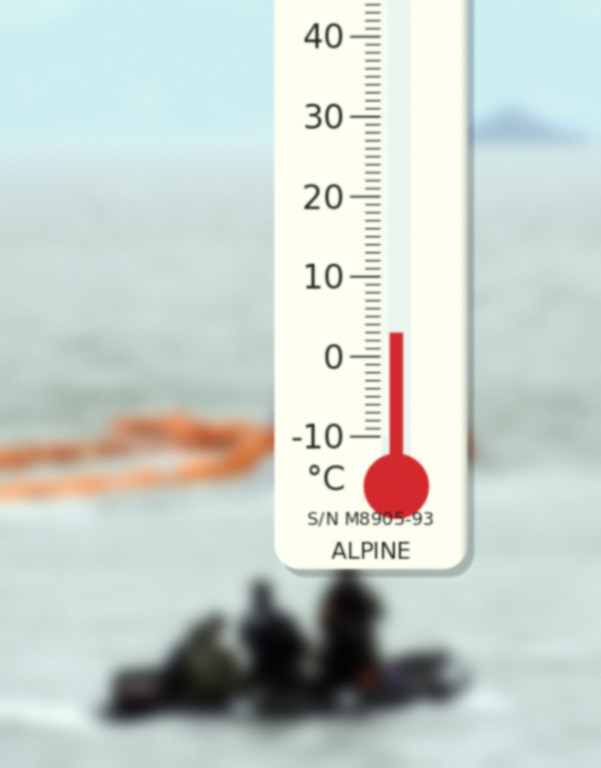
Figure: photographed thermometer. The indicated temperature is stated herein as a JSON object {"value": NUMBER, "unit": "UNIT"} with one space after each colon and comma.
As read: {"value": 3, "unit": "°C"}
